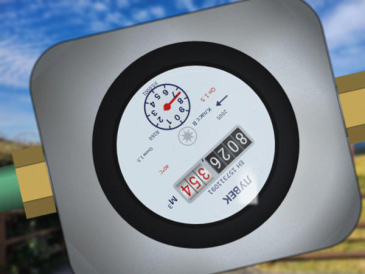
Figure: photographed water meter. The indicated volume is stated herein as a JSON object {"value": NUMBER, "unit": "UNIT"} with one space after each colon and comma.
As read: {"value": 8026.3547, "unit": "m³"}
